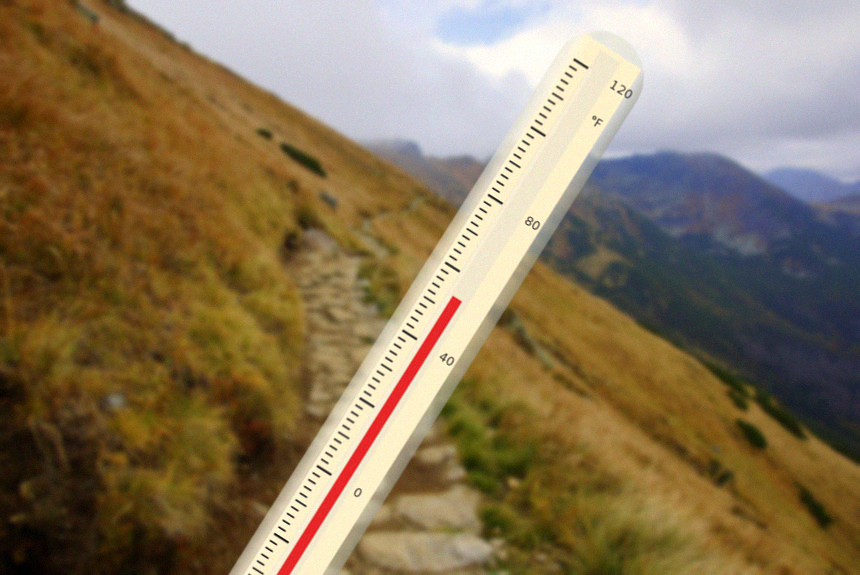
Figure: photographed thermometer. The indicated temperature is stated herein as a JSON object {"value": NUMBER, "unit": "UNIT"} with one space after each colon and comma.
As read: {"value": 54, "unit": "°F"}
